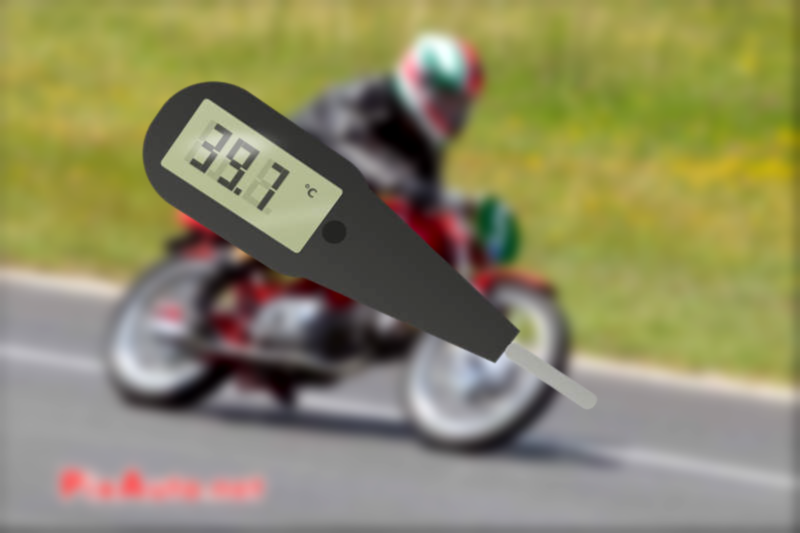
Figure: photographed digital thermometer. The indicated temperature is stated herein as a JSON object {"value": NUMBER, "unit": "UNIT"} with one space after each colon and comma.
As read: {"value": 39.7, "unit": "°C"}
